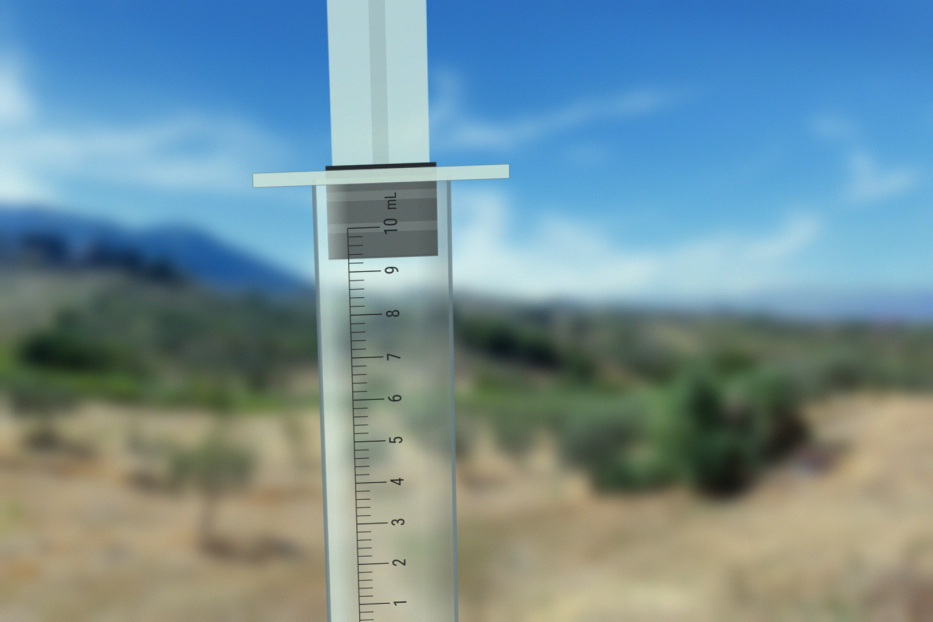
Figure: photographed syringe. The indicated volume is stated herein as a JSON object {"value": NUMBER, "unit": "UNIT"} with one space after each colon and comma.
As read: {"value": 9.3, "unit": "mL"}
